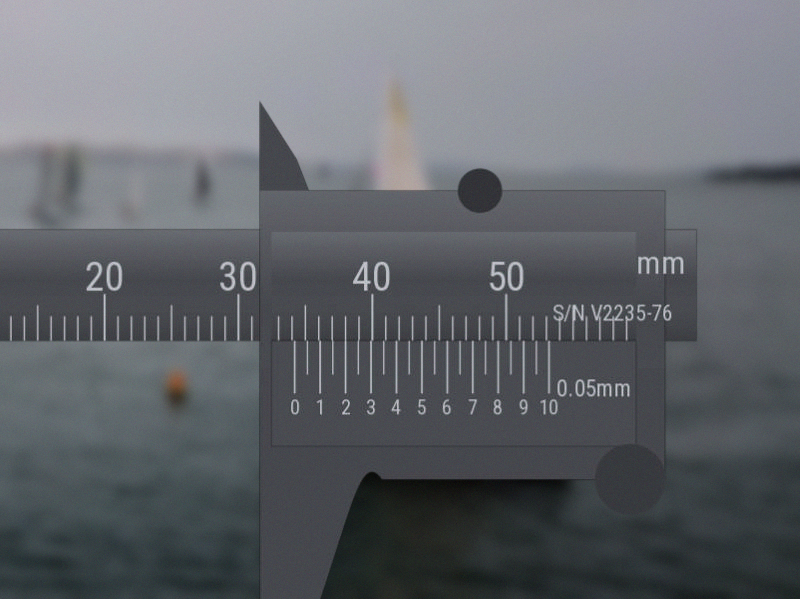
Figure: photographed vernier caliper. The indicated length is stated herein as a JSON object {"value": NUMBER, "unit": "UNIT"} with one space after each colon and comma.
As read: {"value": 34.2, "unit": "mm"}
